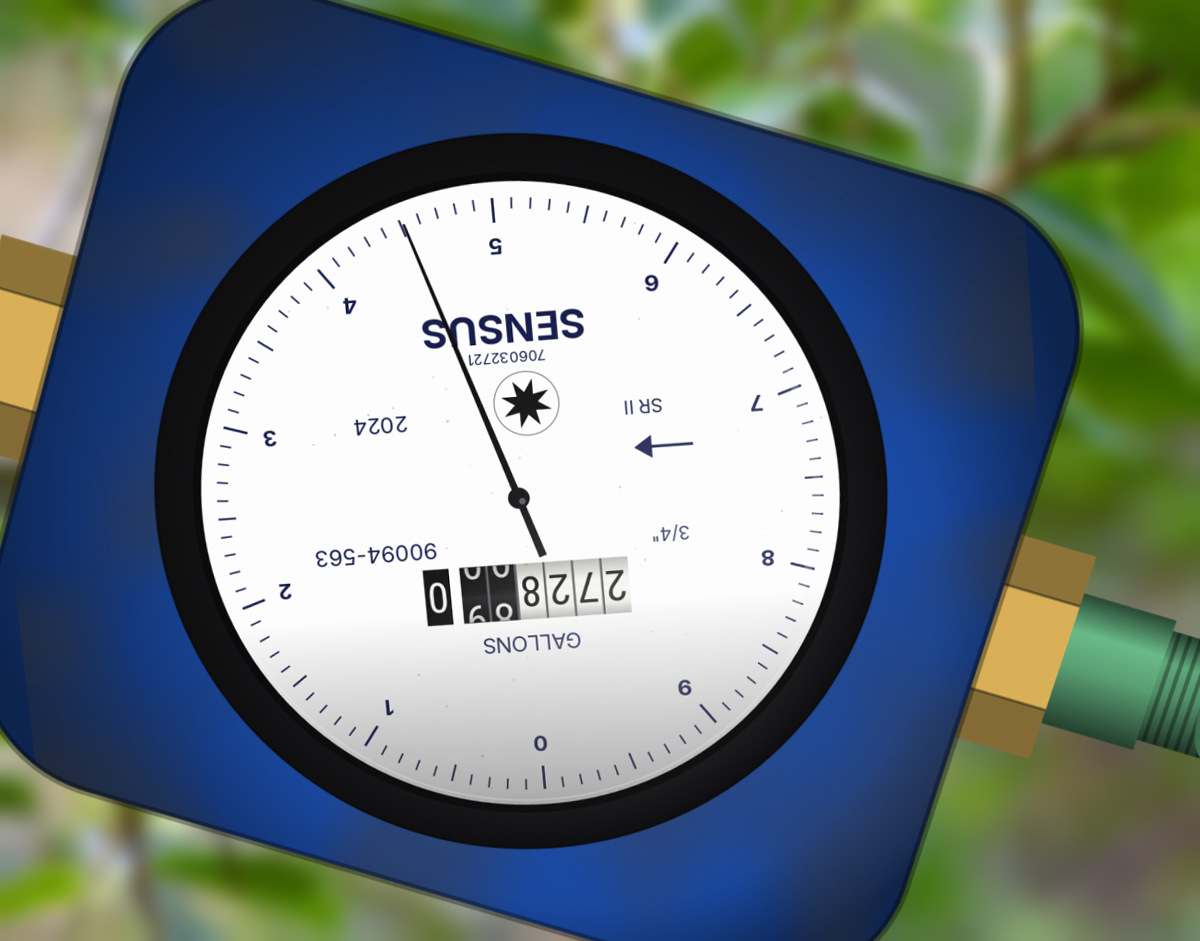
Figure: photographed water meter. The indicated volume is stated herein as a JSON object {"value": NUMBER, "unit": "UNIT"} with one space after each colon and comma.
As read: {"value": 2728894.5, "unit": "gal"}
